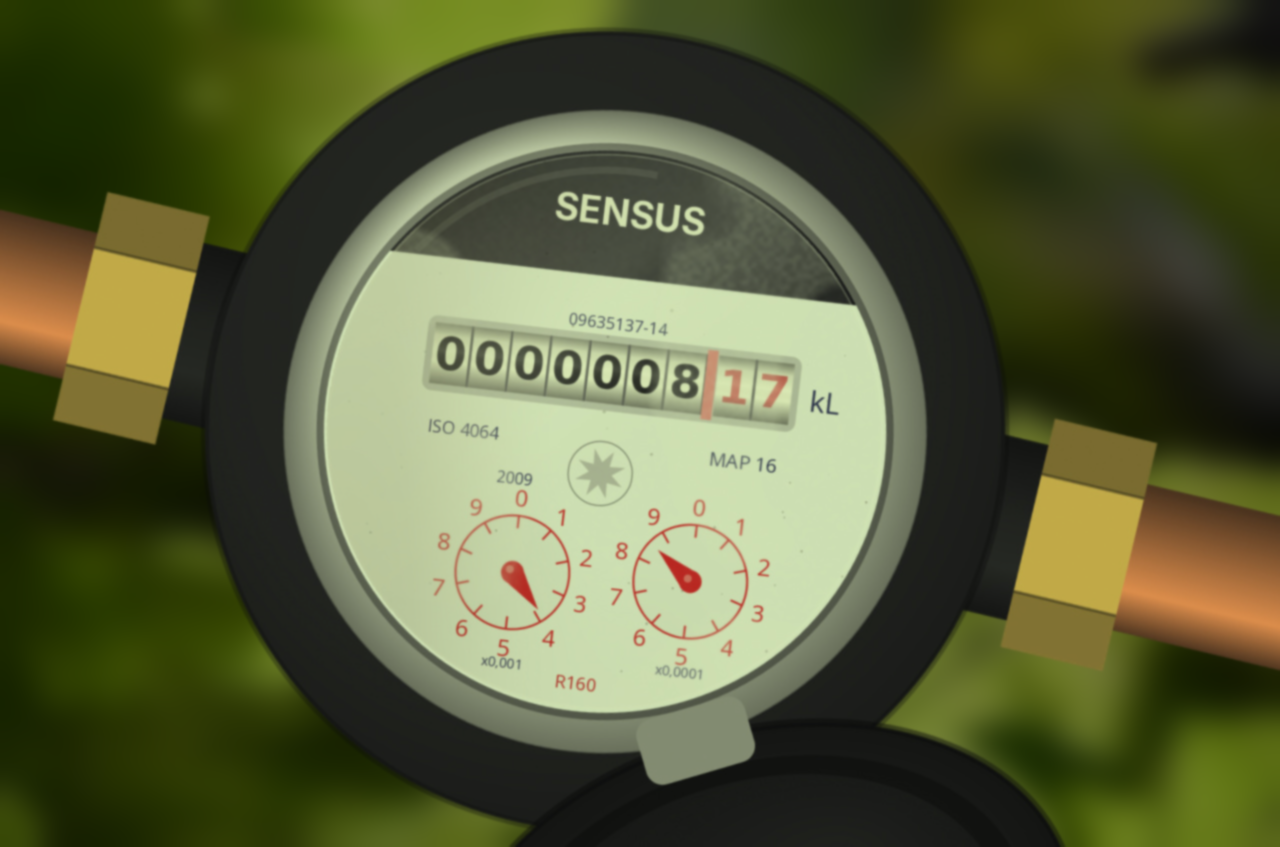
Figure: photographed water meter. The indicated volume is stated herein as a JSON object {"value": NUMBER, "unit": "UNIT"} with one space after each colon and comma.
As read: {"value": 8.1738, "unit": "kL"}
